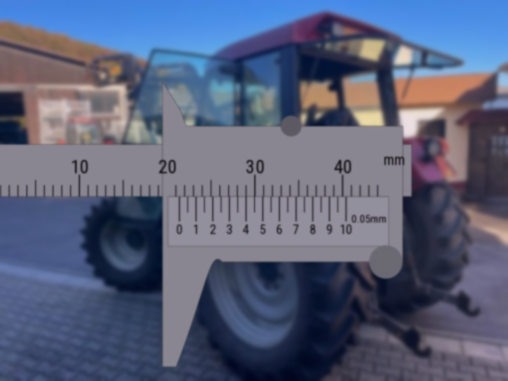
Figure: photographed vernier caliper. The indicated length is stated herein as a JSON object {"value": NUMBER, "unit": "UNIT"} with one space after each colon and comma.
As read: {"value": 21.4, "unit": "mm"}
